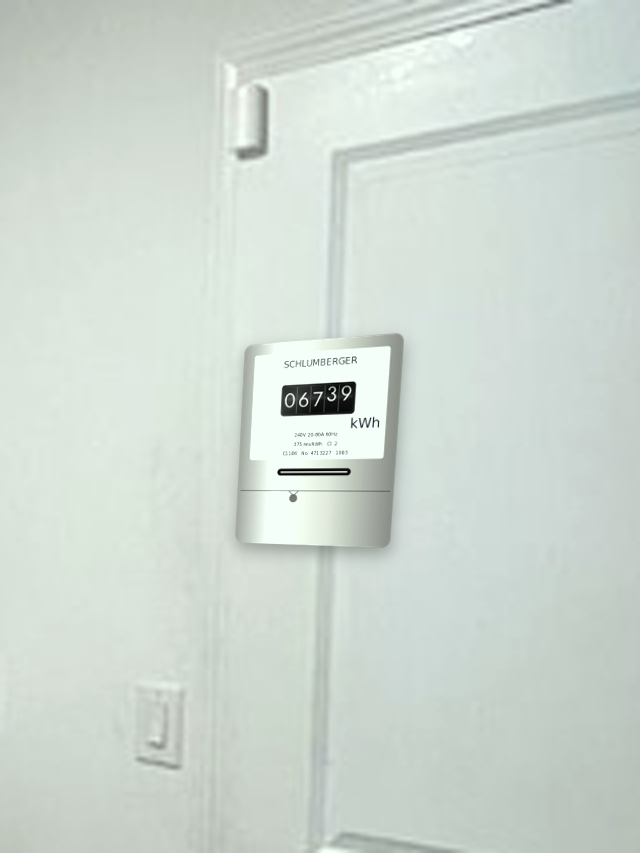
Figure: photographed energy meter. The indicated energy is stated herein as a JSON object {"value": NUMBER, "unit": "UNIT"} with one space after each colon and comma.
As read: {"value": 6739, "unit": "kWh"}
